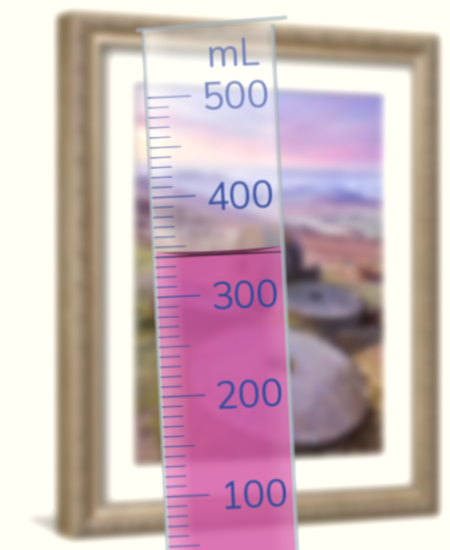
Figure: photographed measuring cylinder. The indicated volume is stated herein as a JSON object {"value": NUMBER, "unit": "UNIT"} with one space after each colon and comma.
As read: {"value": 340, "unit": "mL"}
